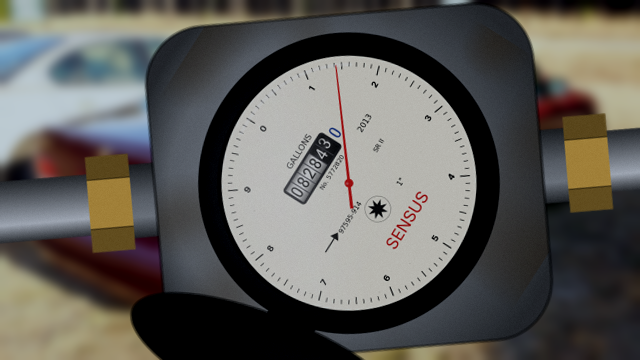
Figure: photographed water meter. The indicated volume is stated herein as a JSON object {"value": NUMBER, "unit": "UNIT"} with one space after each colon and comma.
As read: {"value": 828431.4, "unit": "gal"}
